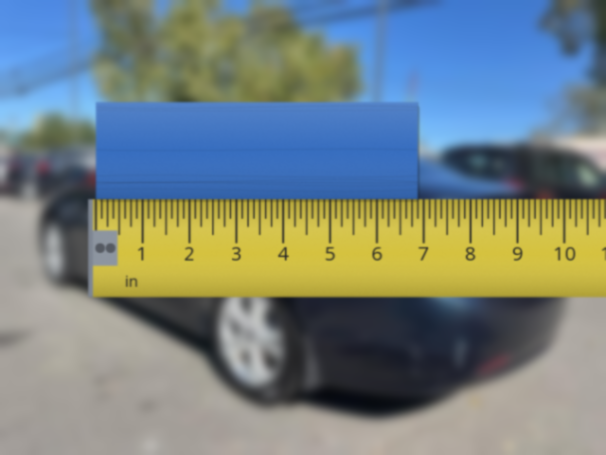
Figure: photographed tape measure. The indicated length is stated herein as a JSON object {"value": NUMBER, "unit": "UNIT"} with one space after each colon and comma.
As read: {"value": 6.875, "unit": "in"}
